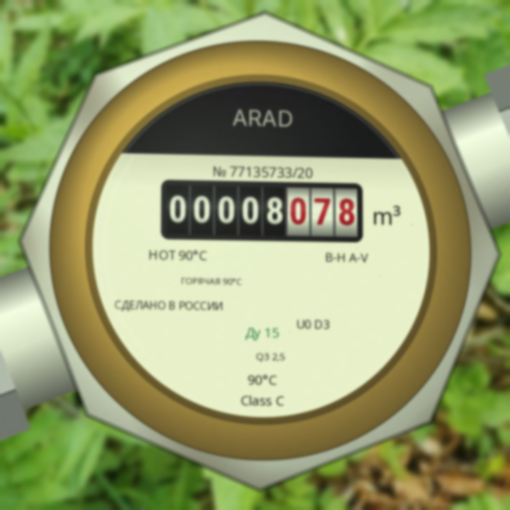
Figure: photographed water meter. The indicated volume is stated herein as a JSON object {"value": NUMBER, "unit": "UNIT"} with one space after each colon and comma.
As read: {"value": 8.078, "unit": "m³"}
